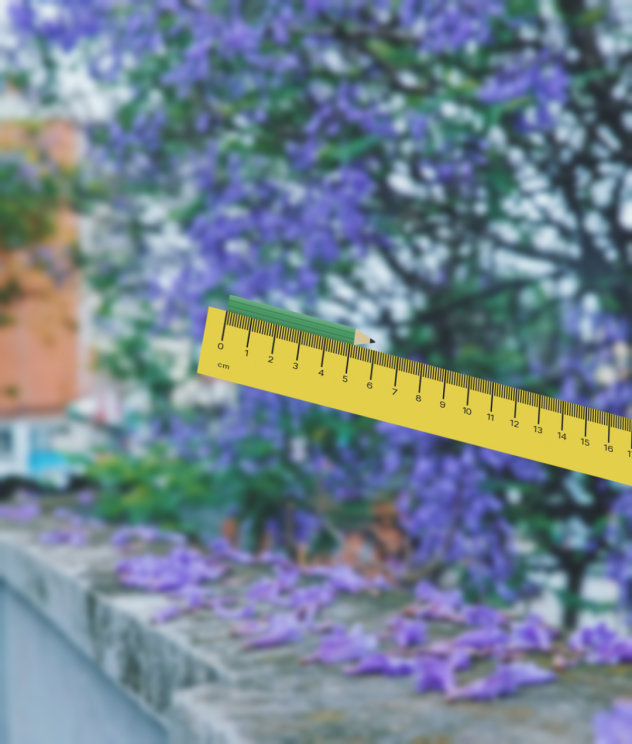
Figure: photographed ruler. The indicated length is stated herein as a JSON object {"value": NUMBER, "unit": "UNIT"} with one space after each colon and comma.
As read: {"value": 6, "unit": "cm"}
